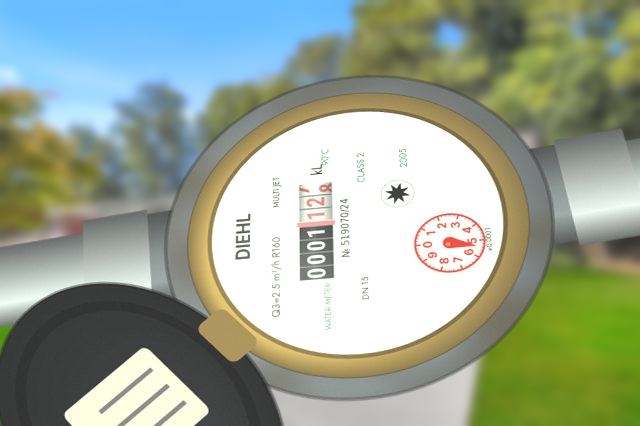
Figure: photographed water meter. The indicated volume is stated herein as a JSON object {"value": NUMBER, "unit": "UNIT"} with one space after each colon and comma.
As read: {"value": 1.1275, "unit": "kL"}
